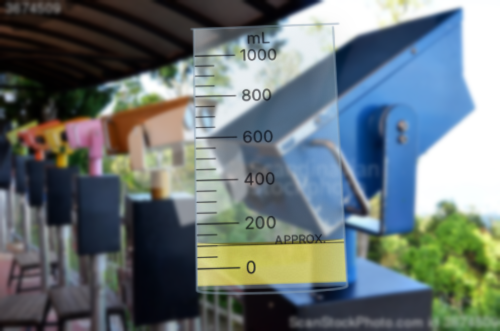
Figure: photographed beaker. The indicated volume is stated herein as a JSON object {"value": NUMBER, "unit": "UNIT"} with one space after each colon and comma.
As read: {"value": 100, "unit": "mL"}
